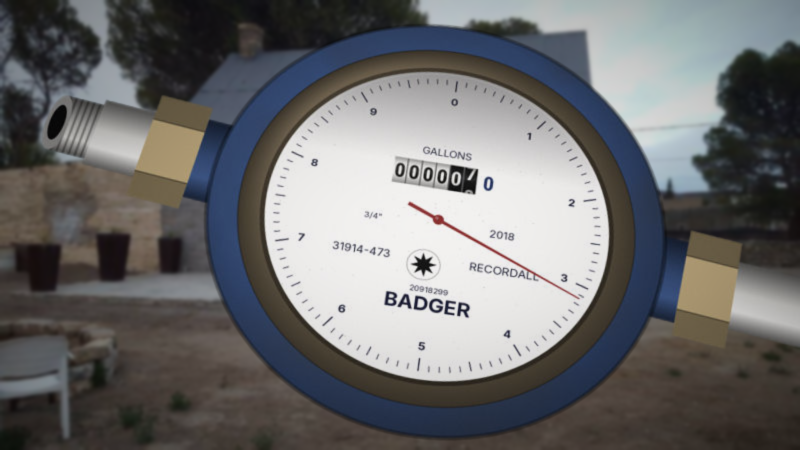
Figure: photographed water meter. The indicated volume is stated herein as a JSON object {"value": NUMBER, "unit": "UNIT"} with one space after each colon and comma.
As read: {"value": 73.1, "unit": "gal"}
